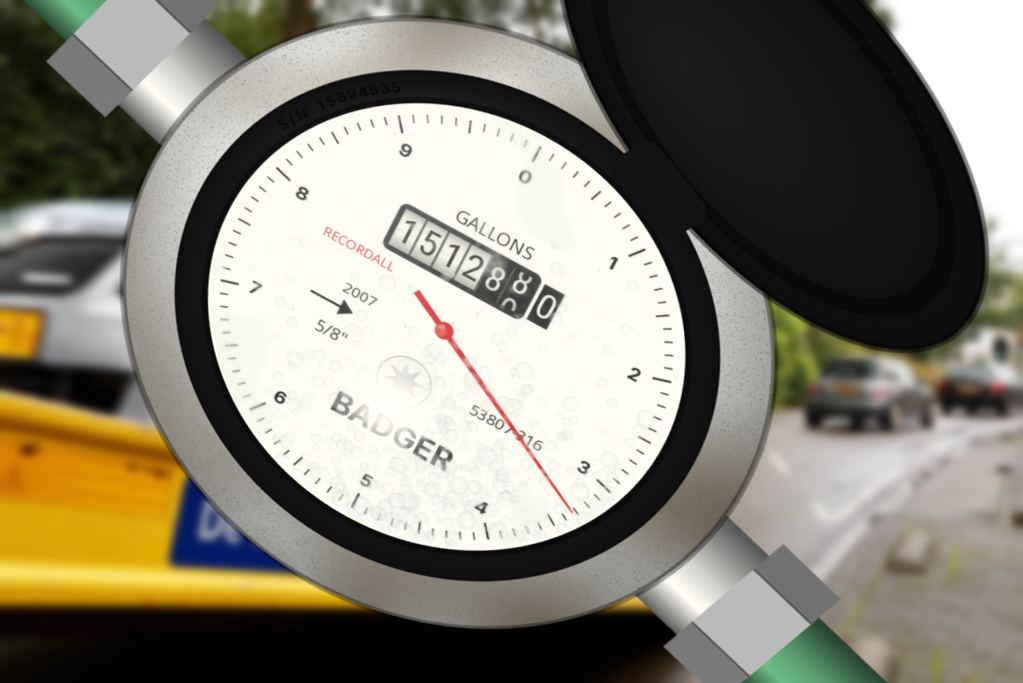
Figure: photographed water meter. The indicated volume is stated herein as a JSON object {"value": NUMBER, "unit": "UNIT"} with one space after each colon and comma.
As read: {"value": 1512883.3, "unit": "gal"}
